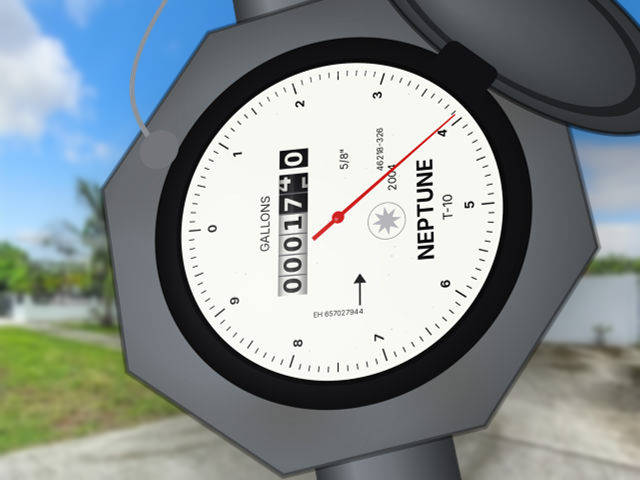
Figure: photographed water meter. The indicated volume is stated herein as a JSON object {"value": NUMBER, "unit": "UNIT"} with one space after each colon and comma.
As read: {"value": 1743.9, "unit": "gal"}
